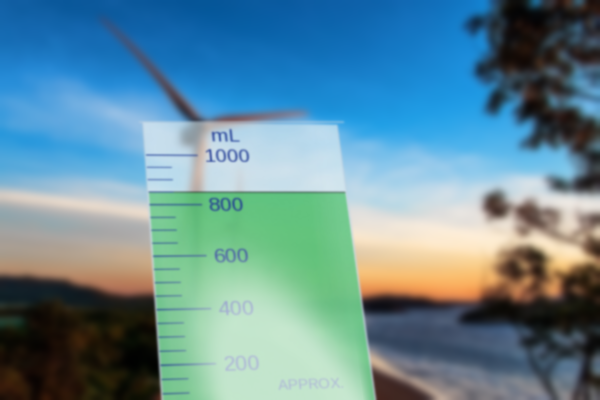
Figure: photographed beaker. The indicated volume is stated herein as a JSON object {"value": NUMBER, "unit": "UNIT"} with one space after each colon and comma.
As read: {"value": 850, "unit": "mL"}
